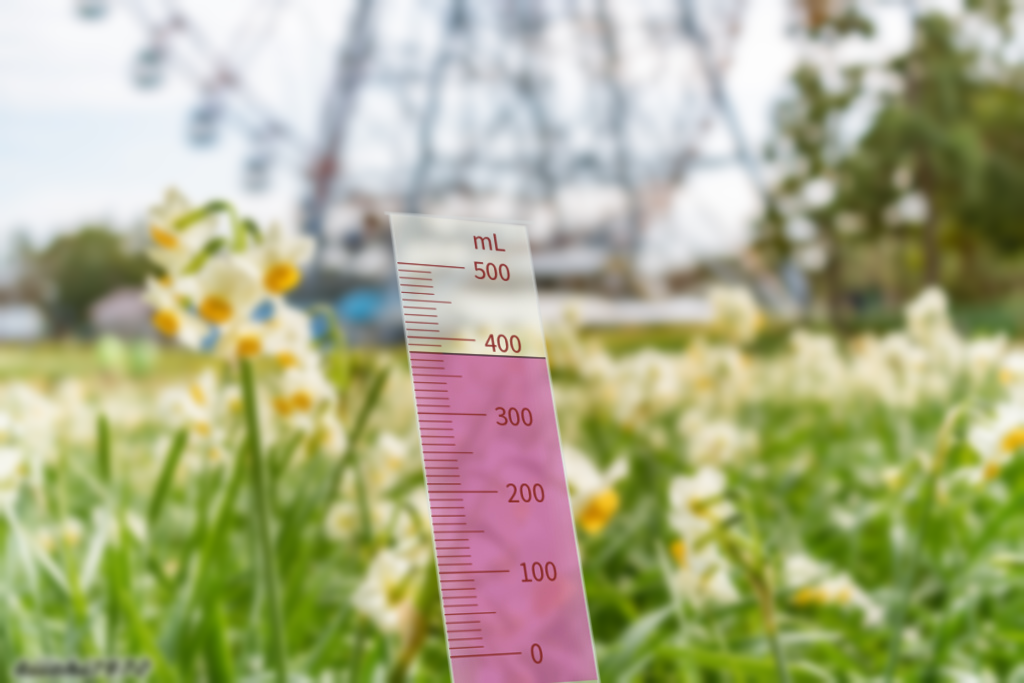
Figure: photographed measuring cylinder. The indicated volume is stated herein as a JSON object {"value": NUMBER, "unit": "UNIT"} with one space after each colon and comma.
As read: {"value": 380, "unit": "mL"}
